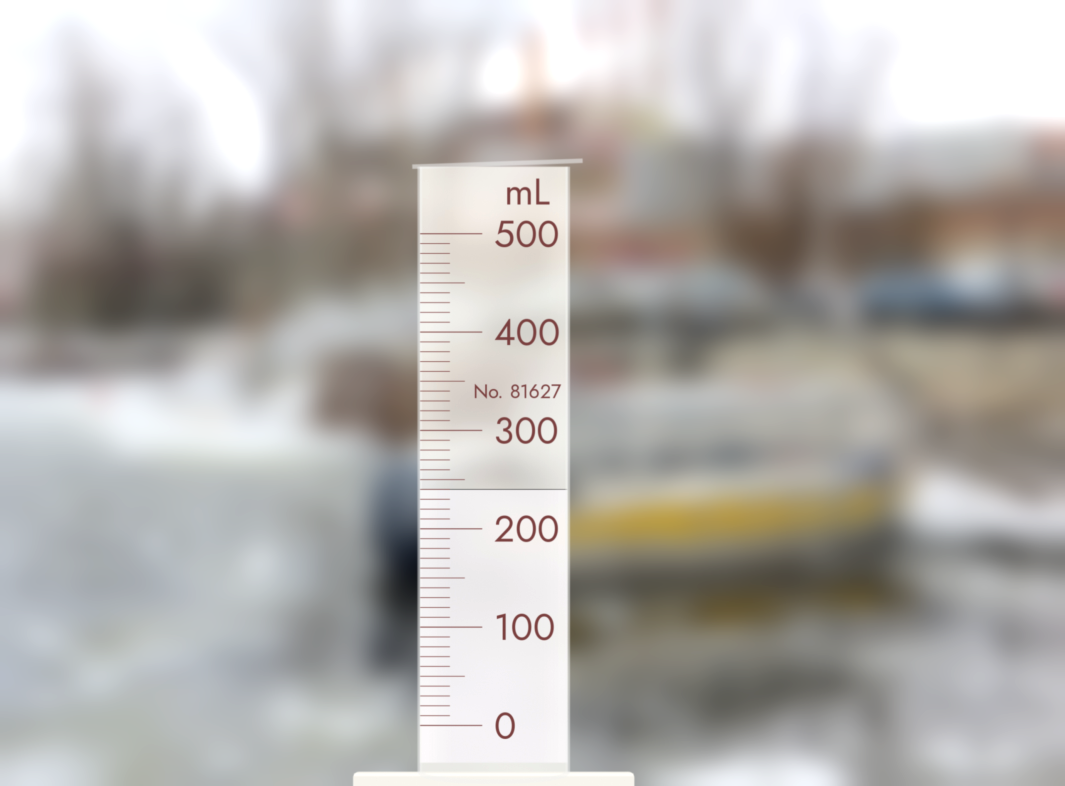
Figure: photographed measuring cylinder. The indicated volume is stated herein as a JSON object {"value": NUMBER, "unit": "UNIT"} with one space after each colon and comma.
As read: {"value": 240, "unit": "mL"}
